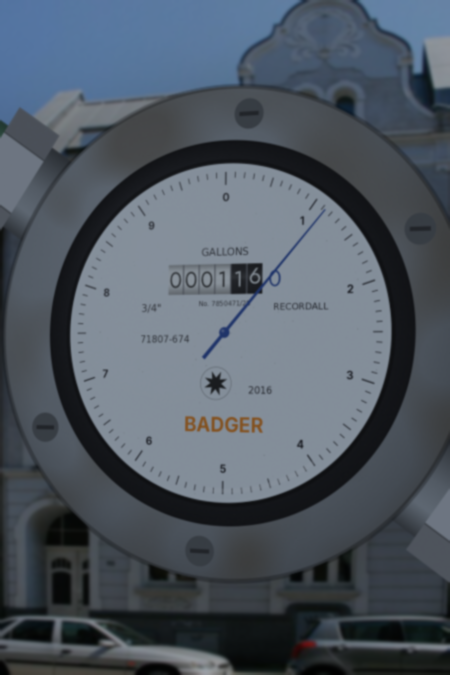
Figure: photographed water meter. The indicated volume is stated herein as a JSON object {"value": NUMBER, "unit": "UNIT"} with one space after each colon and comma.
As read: {"value": 1161.1, "unit": "gal"}
